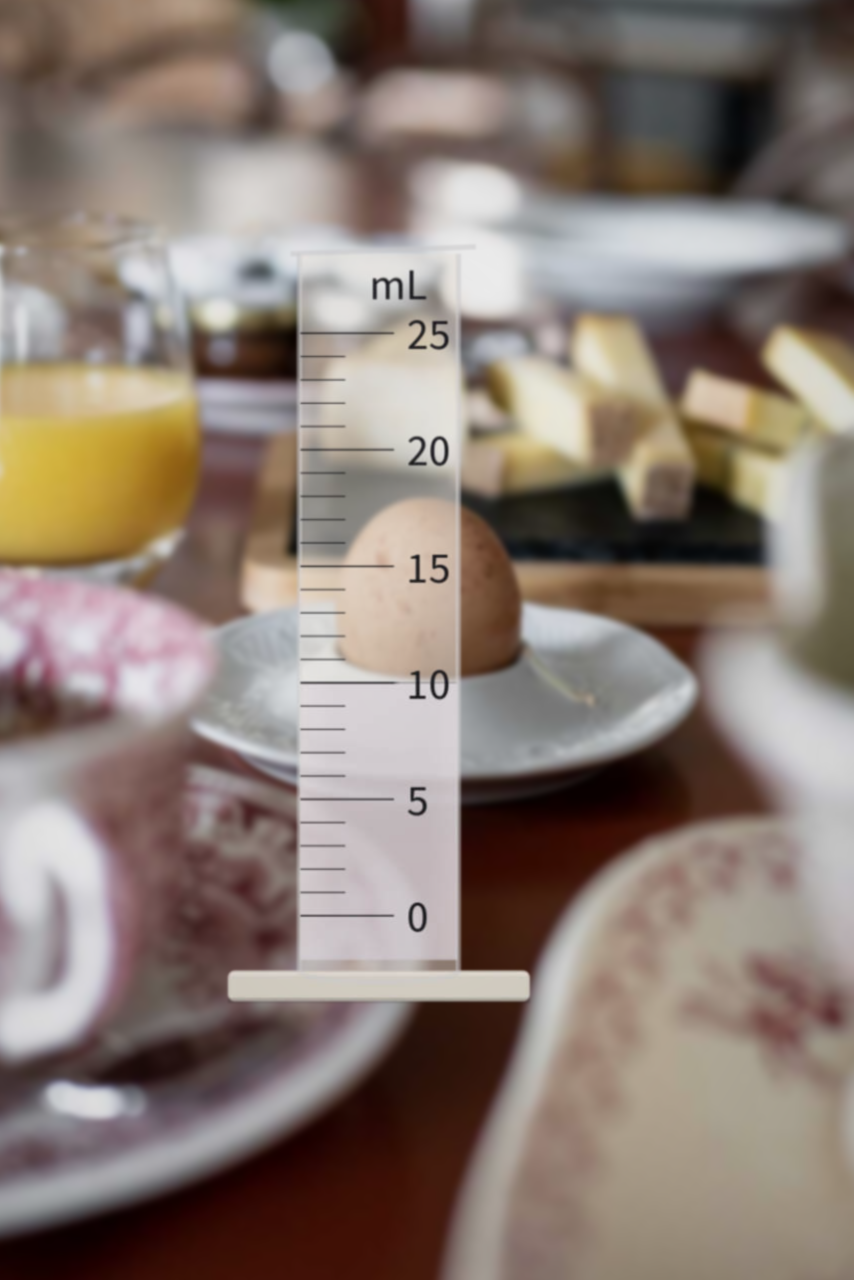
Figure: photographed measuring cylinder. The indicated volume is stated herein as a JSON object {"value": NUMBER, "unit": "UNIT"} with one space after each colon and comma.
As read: {"value": 10, "unit": "mL"}
